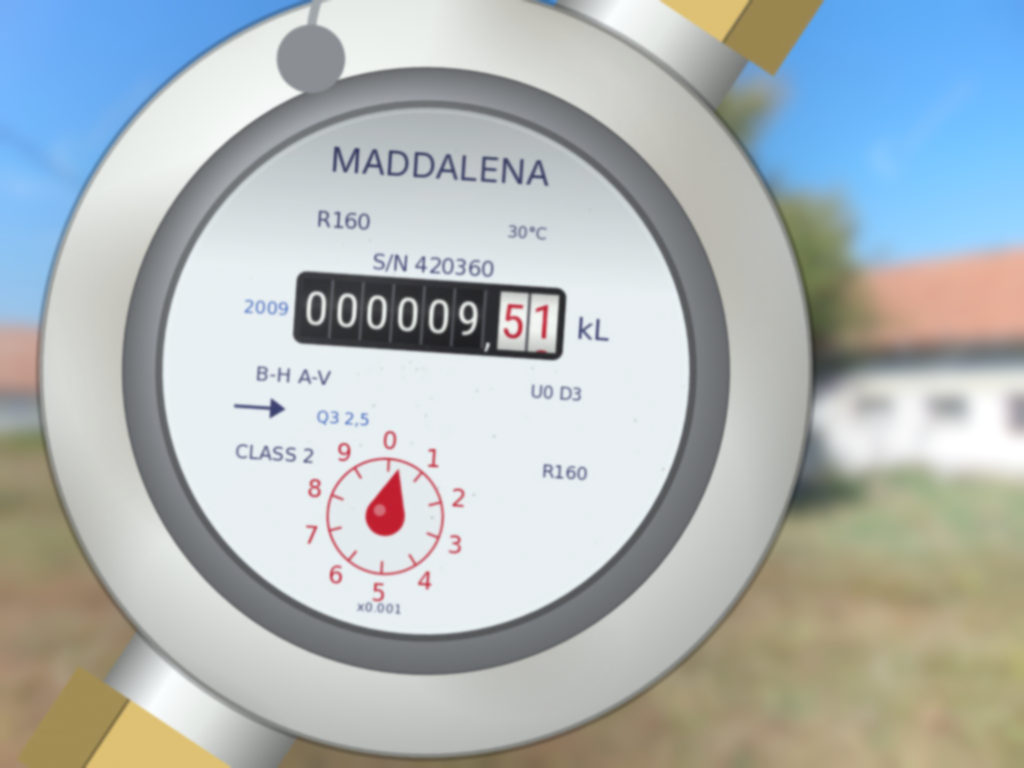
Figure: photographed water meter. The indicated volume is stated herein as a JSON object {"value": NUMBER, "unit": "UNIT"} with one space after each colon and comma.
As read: {"value": 9.510, "unit": "kL"}
